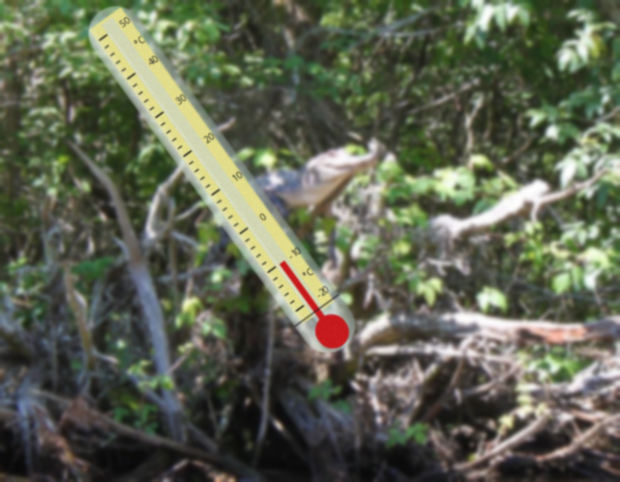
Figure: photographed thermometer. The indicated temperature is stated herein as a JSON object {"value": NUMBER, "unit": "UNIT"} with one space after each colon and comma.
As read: {"value": -10, "unit": "°C"}
